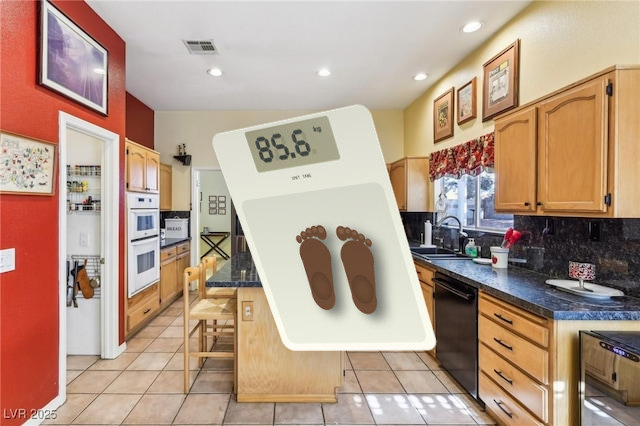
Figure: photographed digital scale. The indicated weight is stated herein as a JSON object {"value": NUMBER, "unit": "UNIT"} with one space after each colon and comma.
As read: {"value": 85.6, "unit": "kg"}
